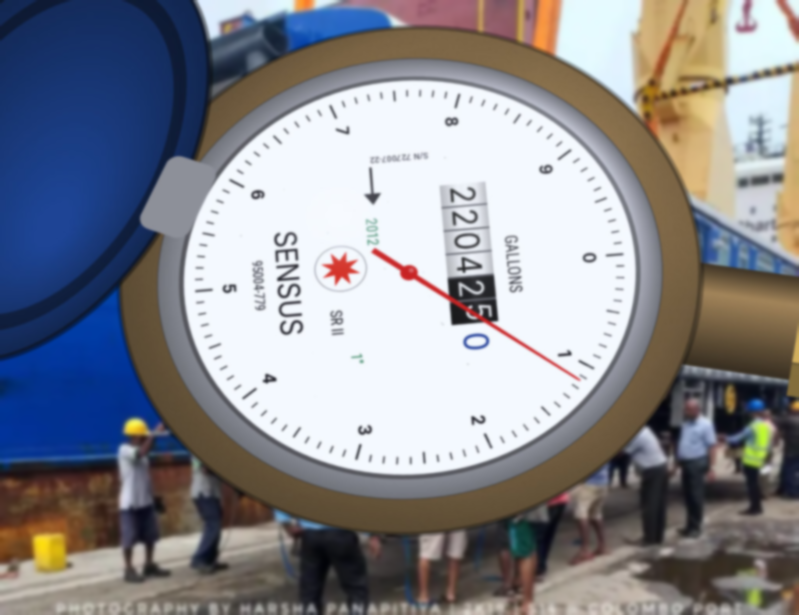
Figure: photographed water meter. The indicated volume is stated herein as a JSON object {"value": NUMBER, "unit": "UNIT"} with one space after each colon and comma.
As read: {"value": 2204251.1, "unit": "gal"}
